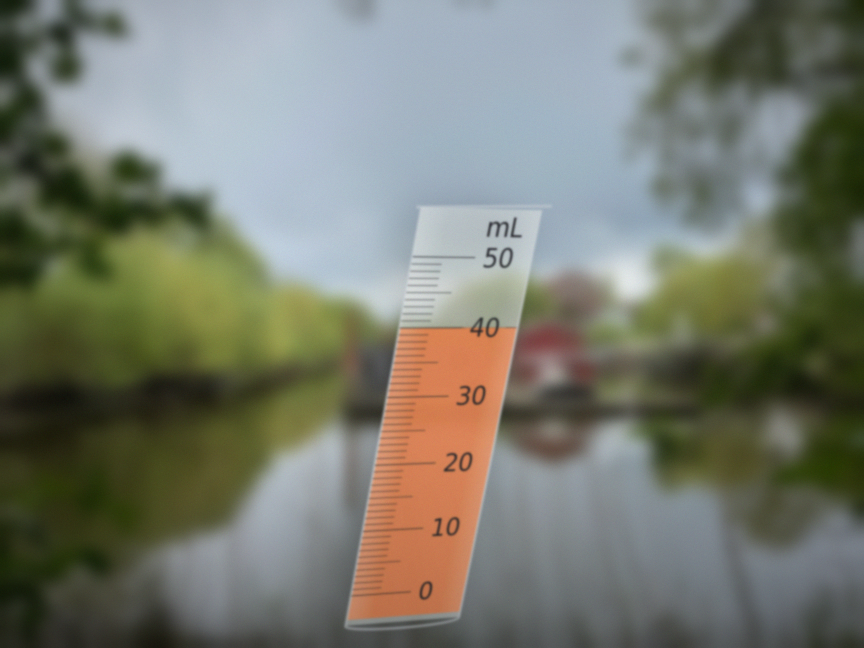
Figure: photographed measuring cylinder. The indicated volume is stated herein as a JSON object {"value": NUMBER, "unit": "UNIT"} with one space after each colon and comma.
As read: {"value": 40, "unit": "mL"}
